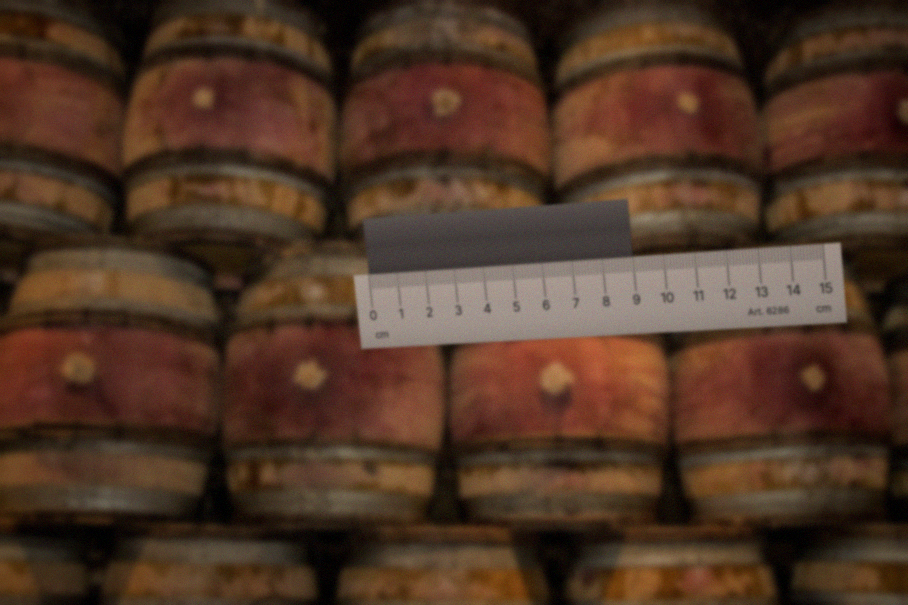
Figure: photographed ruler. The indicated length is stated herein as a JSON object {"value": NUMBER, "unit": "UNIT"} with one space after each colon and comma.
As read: {"value": 9, "unit": "cm"}
